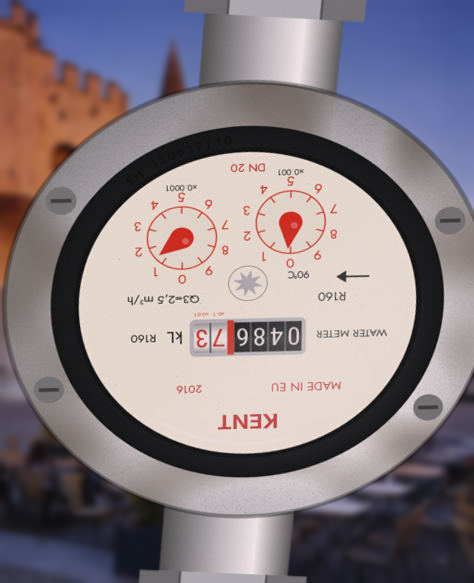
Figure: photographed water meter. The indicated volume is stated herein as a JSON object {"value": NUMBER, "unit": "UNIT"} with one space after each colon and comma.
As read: {"value": 486.7301, "unit": "kL"}
